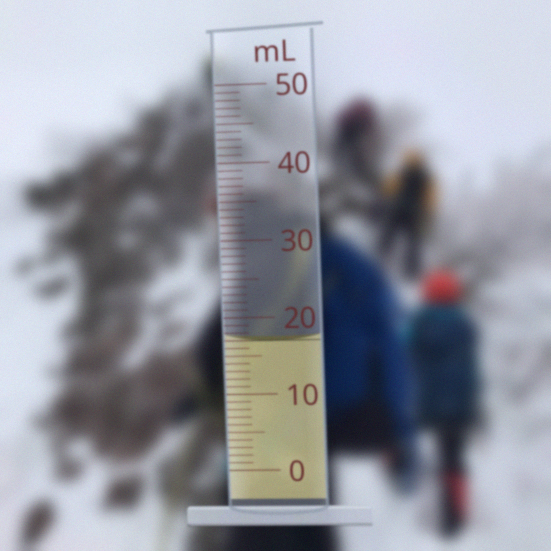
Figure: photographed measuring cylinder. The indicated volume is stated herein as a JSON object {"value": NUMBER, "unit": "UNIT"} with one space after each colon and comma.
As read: {"value": 17, "unit": "mL"}
